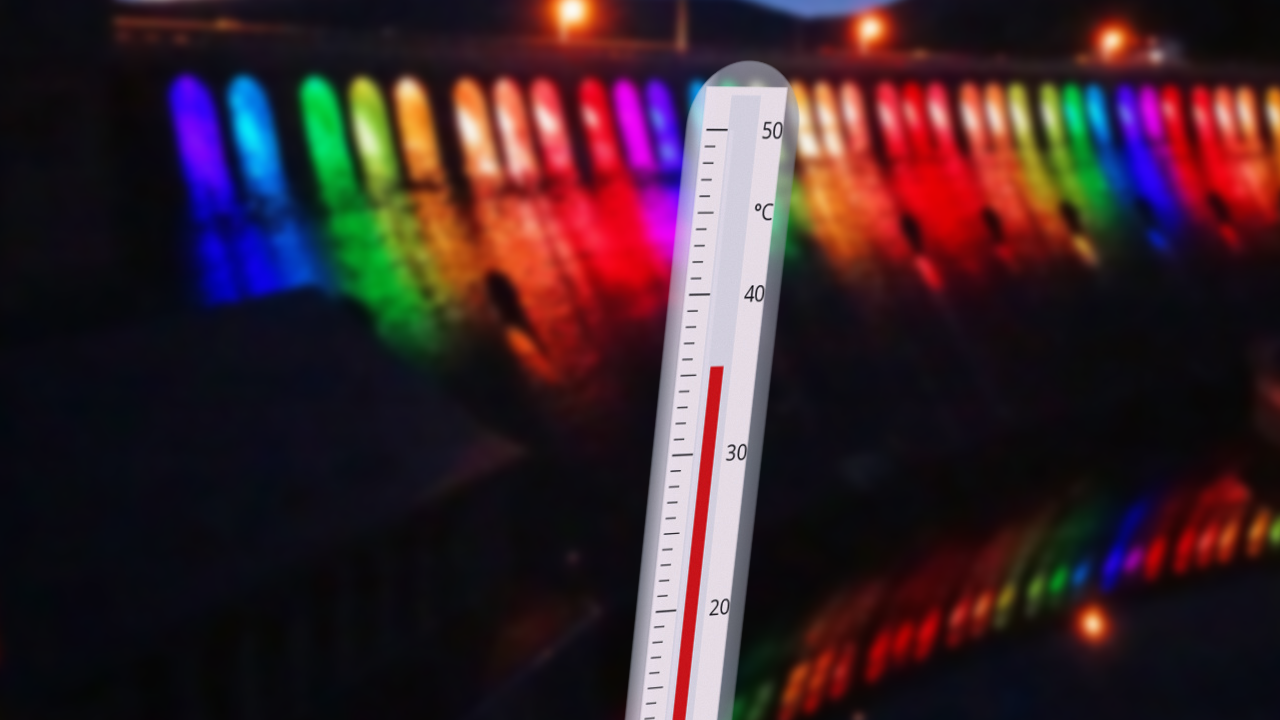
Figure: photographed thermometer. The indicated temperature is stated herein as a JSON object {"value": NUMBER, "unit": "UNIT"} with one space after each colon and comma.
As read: {"value": 35.5, "unit": "°C"}
